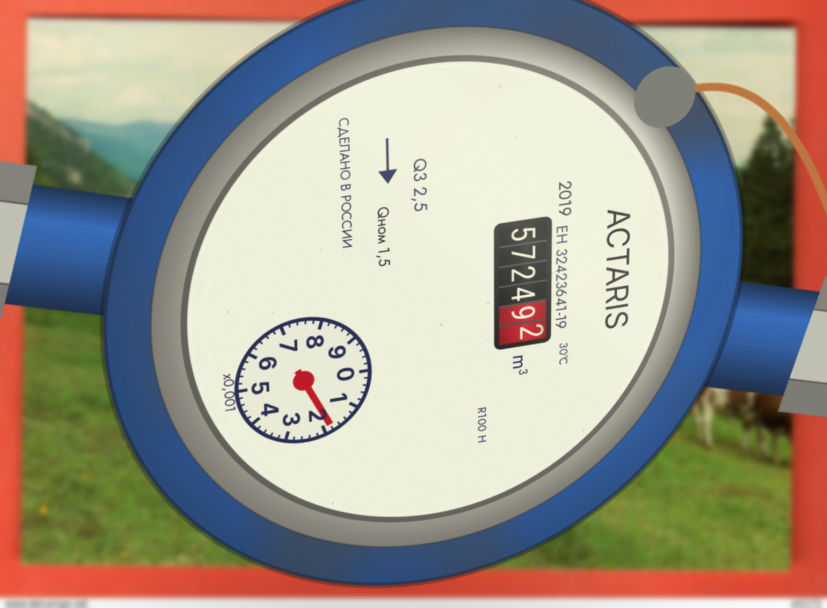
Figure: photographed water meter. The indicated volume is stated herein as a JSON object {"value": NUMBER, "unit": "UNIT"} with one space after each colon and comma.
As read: {"value": 5724.921, "unit": "m³"}
